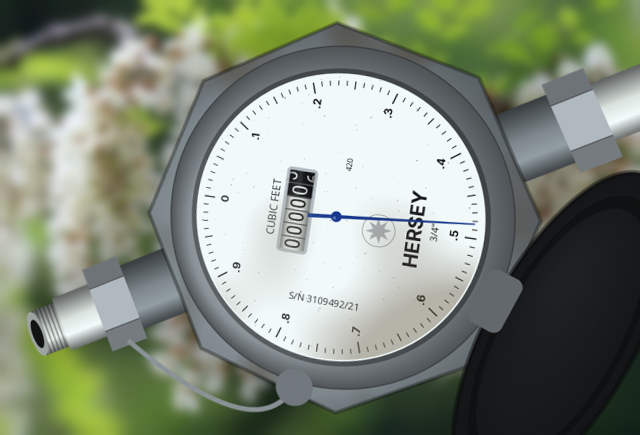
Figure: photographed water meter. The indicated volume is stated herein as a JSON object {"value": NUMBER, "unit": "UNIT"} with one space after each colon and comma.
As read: {"value": 5.48, "unit": "ft³"}
